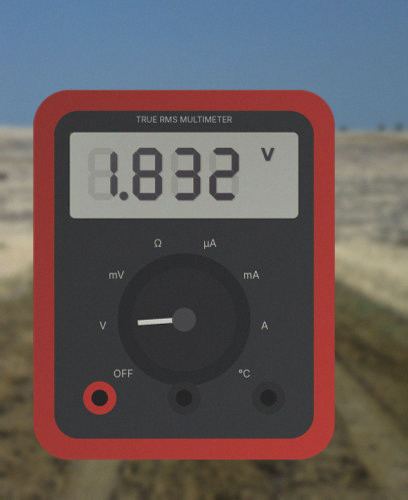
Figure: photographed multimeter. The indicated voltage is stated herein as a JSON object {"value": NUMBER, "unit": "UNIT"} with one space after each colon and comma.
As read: {"value": 1.832, "unit": "V"}
